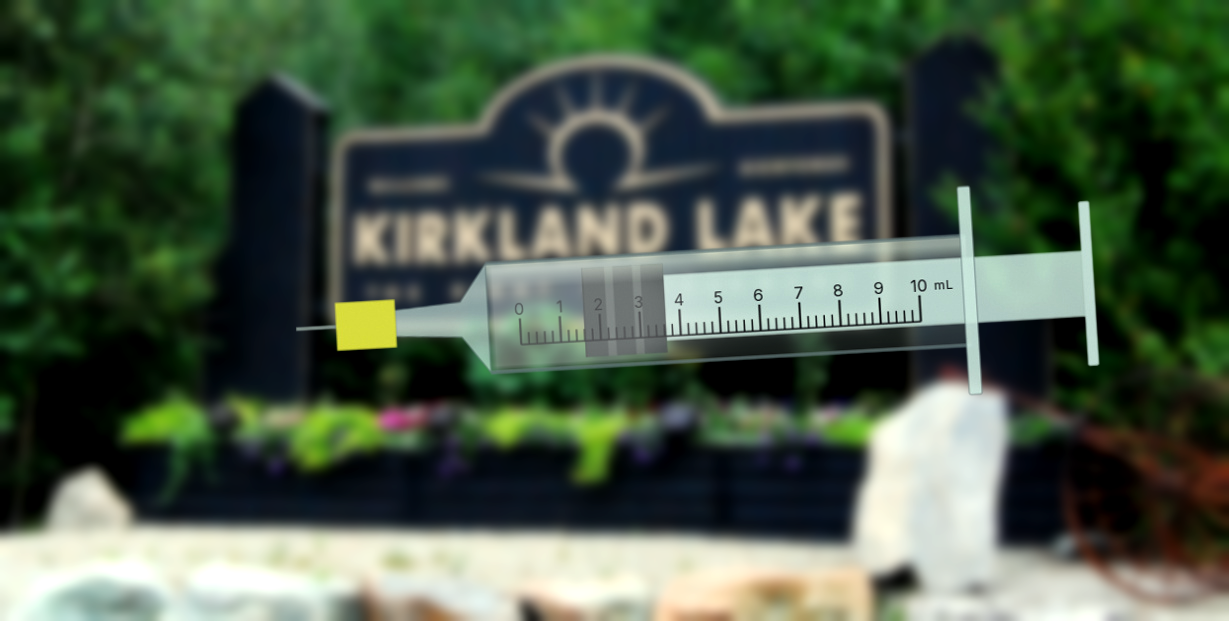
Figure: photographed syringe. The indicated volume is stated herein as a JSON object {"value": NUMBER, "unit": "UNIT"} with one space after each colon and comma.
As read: {"value": 1.6, "unit": "mL"}
